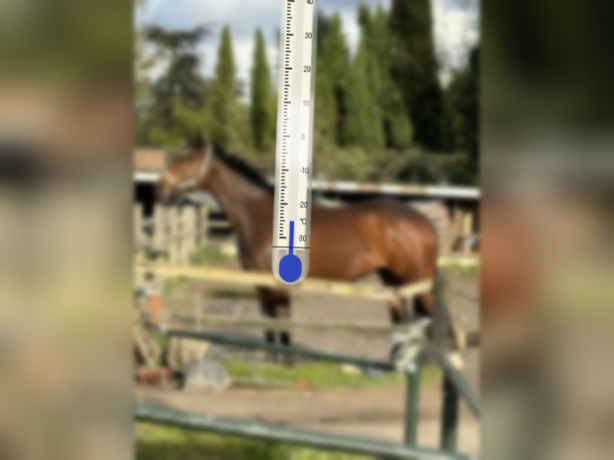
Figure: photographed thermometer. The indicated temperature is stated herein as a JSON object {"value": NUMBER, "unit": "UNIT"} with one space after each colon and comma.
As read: {"value": -25, "unit": "°C"}
